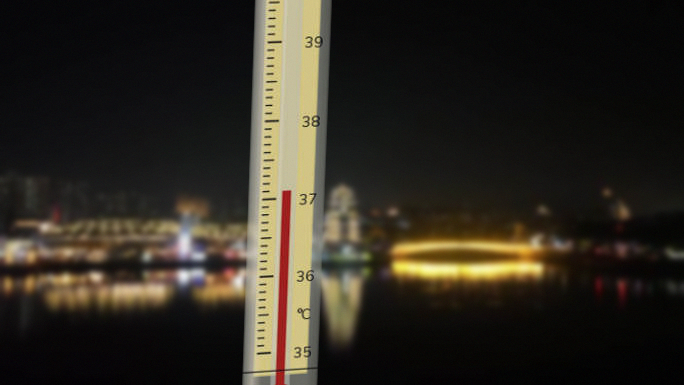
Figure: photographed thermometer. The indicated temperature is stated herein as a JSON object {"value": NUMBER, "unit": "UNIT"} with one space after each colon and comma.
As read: {"value": 37.1, "unit": "°C"}
